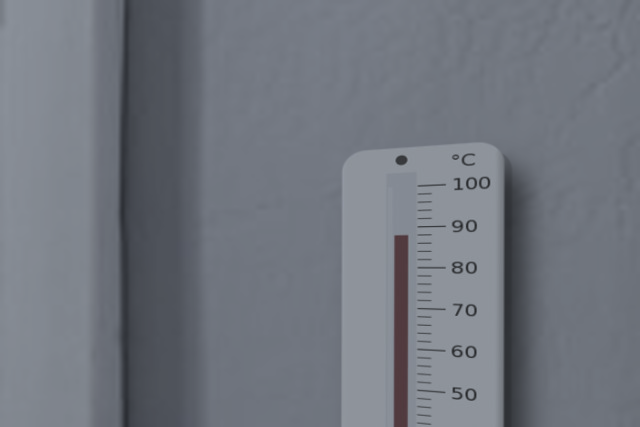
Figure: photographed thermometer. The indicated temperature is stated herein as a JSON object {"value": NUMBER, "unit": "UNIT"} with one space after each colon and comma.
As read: {"value": 88, "unit": "°C"}
